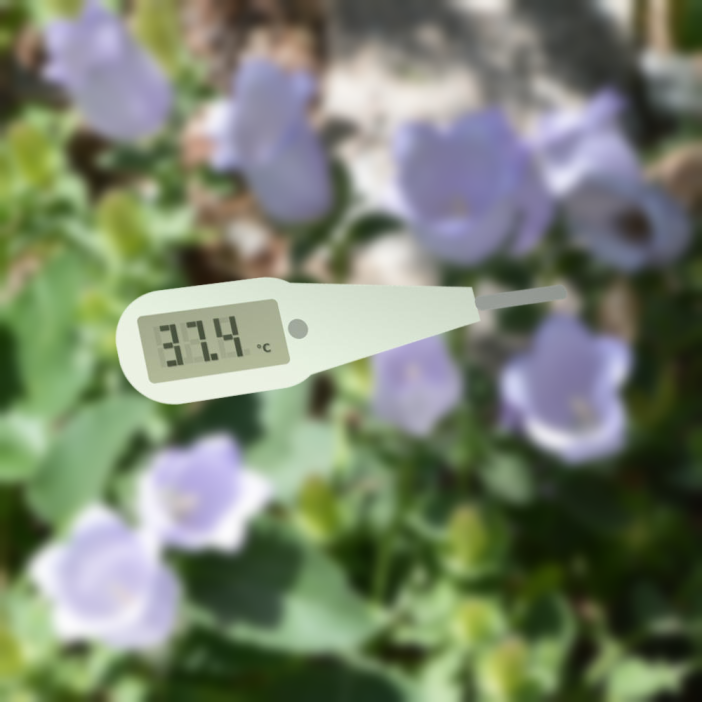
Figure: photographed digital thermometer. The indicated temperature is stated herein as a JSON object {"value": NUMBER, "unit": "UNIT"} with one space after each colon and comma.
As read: {"value": 37.4, "unit": "°C"}
